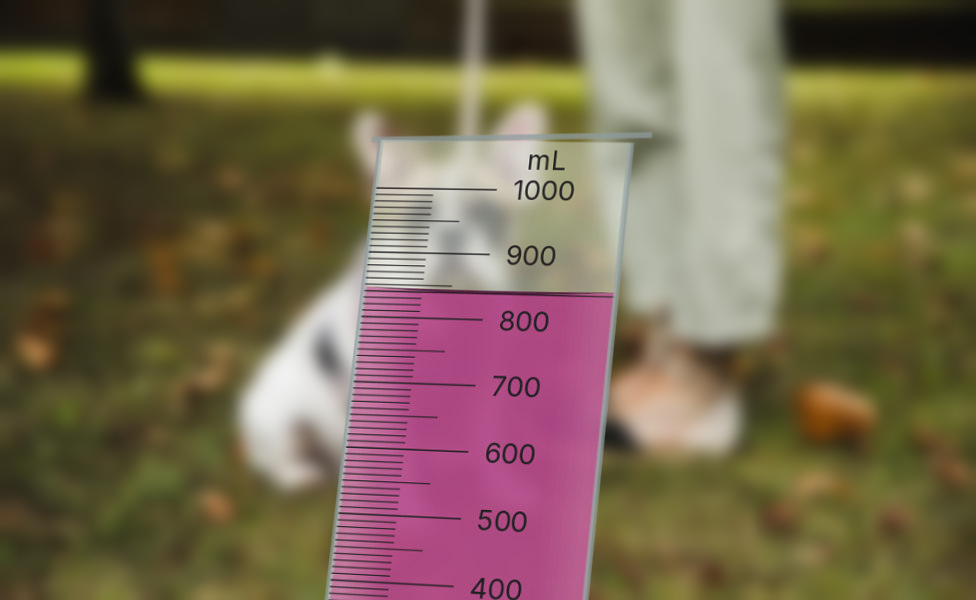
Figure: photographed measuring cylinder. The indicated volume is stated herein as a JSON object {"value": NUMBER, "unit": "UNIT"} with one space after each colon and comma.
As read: {"value": 840, "unit": "mL"}
